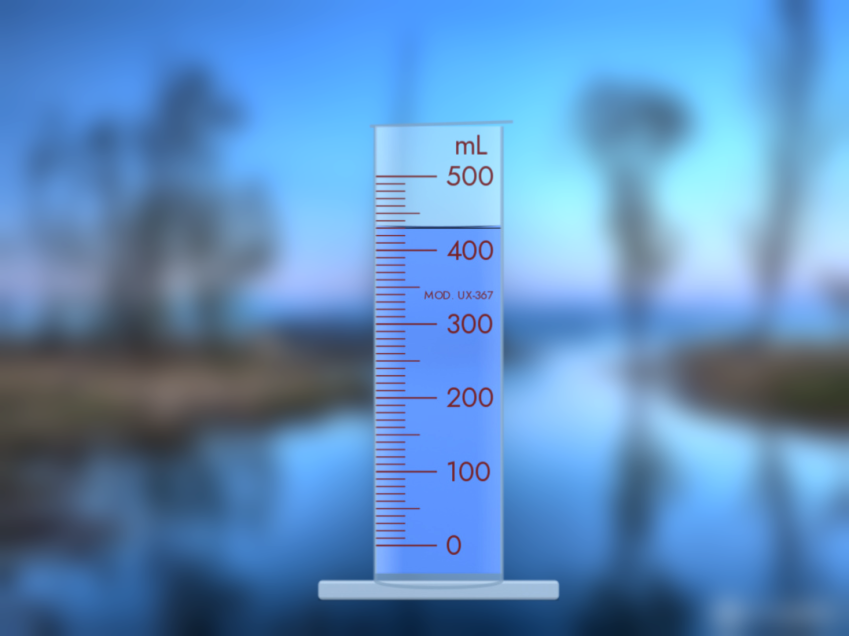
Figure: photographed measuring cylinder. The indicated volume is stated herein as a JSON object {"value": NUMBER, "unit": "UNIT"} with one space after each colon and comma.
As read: {"value": 430, "unit": "mL"}
